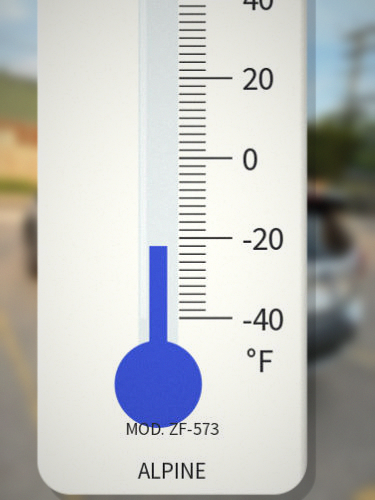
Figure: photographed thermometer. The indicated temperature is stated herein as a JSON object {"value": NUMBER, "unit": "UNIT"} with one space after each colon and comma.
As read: {"value": -22, "unit": "°F"}
